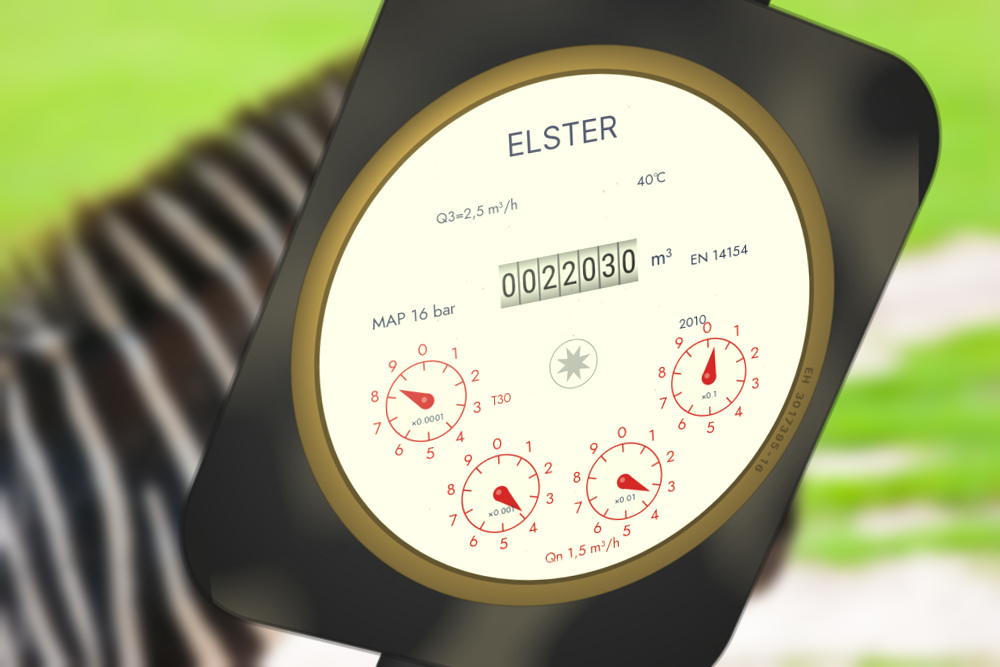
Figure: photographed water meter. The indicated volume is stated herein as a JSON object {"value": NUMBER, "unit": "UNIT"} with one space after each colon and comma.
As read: {"value": 22030.0338, "unit": "m³"}
